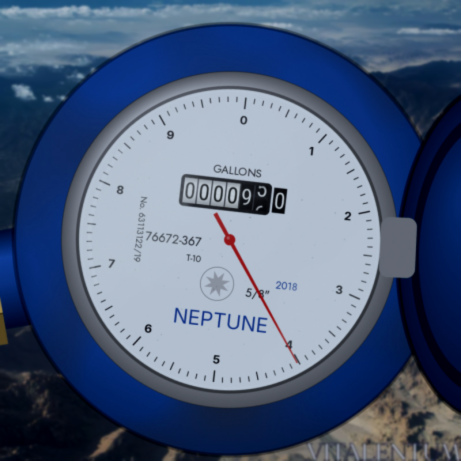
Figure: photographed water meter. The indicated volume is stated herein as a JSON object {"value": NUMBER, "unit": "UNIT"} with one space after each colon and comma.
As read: {"value": 954.0, "unit": "gal"}
